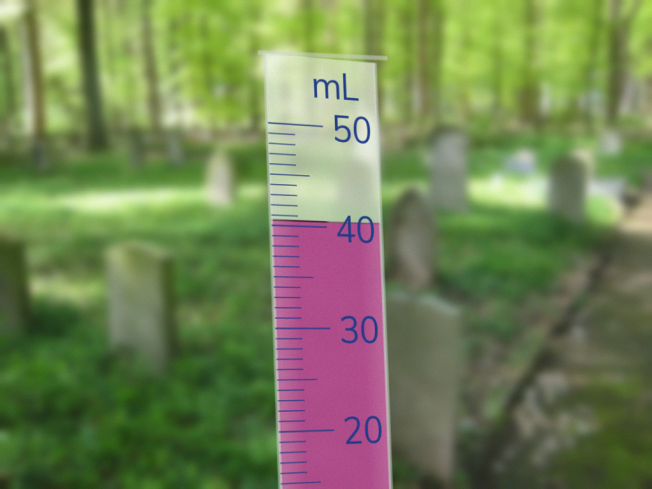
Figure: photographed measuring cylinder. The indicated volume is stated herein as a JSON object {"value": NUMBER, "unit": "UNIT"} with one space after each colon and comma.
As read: {"value": 40.5, "unit": "mL"}
